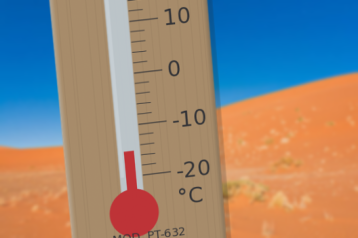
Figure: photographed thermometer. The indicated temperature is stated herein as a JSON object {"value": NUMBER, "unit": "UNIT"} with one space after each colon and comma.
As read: {"value": -15, "unit": "°C"}
